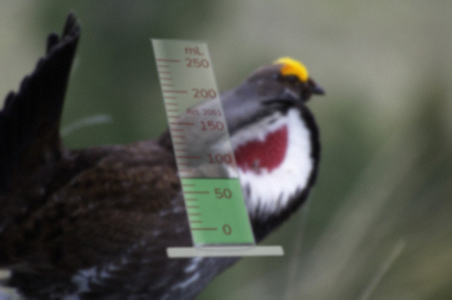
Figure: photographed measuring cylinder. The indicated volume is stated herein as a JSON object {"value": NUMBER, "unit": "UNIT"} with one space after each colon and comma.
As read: {"value": 70, "unit": "mL"}
